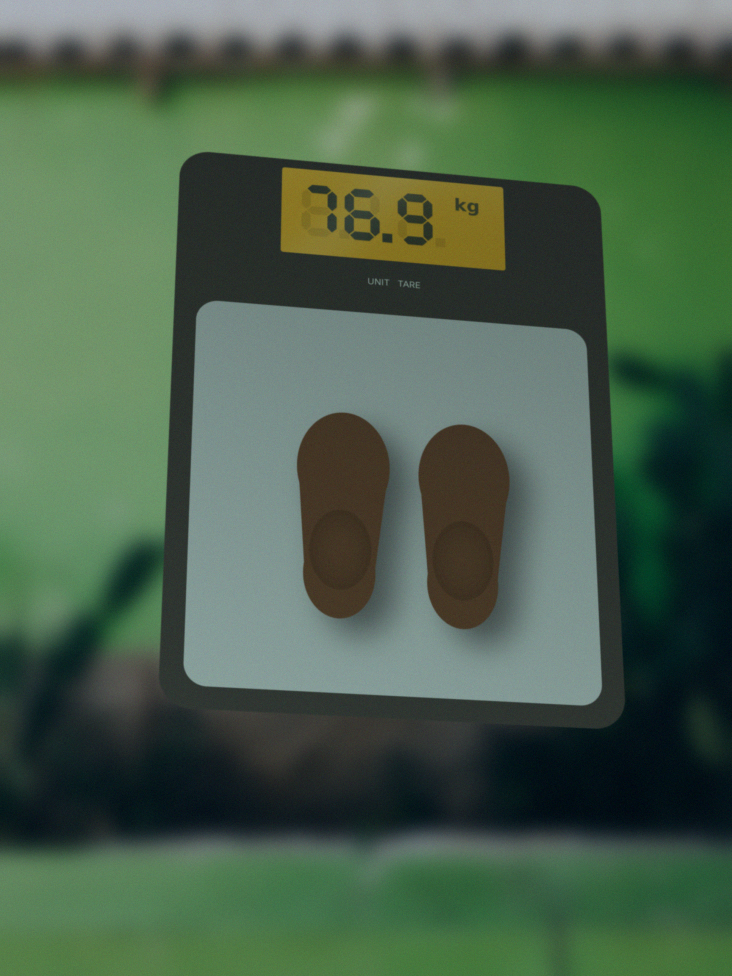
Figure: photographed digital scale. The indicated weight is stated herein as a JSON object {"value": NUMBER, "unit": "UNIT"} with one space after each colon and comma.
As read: {"value": 76.9, "unit": "kg"}
